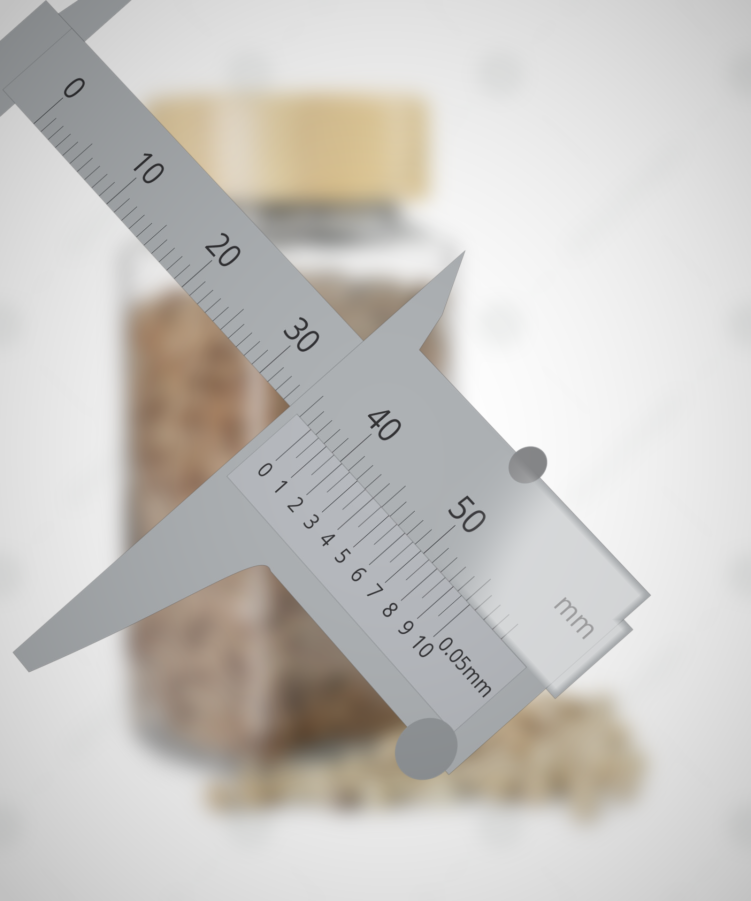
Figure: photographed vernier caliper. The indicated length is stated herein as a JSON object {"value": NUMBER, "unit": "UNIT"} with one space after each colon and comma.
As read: {"value": 36.4, "unit": "mm"}
